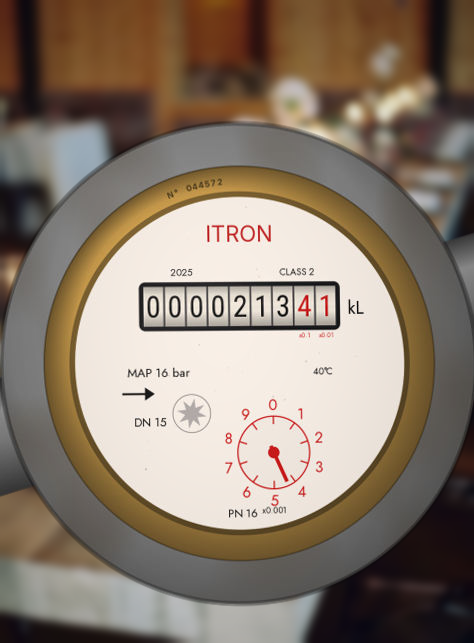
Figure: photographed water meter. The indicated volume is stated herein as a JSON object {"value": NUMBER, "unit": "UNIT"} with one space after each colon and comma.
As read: {"value": 213.414, "unit": "kL"}
